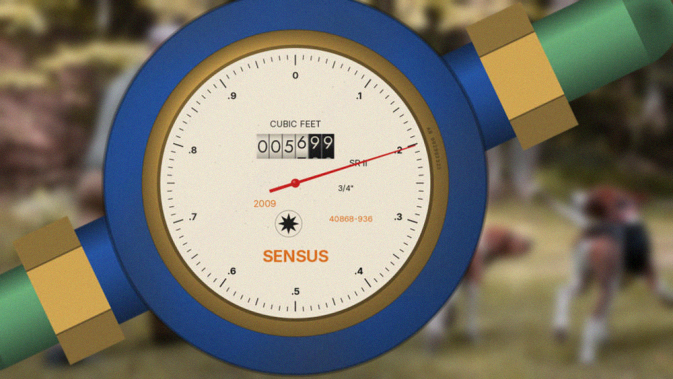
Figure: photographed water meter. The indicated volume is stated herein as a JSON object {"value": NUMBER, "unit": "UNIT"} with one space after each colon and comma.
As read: {"value": 5699.20, "unit": "ft³"}
